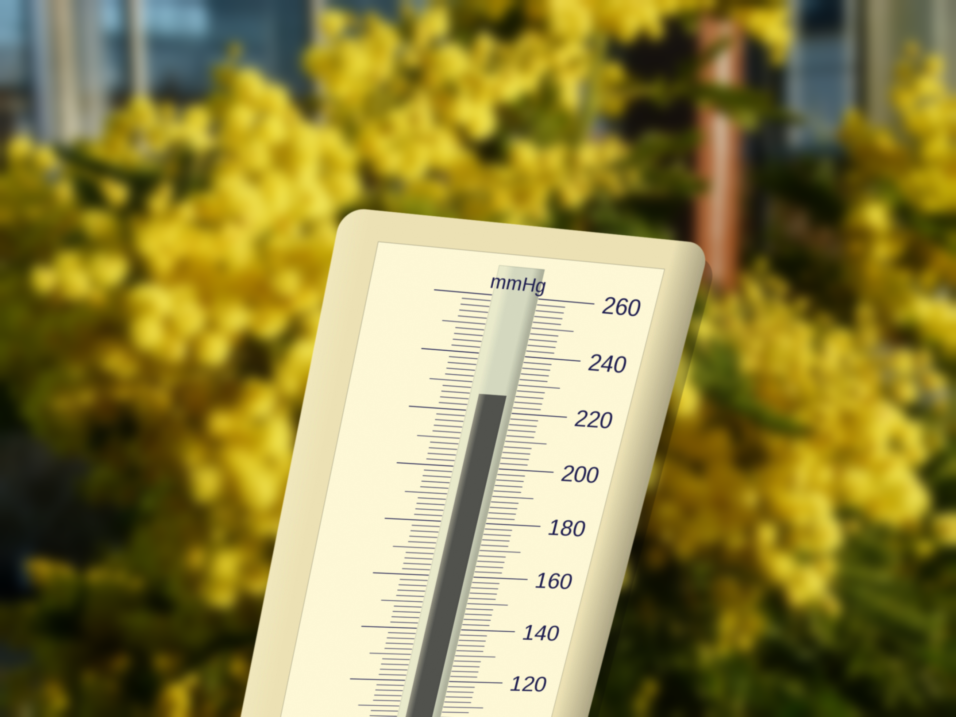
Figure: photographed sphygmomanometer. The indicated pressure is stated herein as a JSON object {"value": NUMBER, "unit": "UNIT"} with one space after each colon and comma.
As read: {"value": 226, "unit": "mmHg"}
